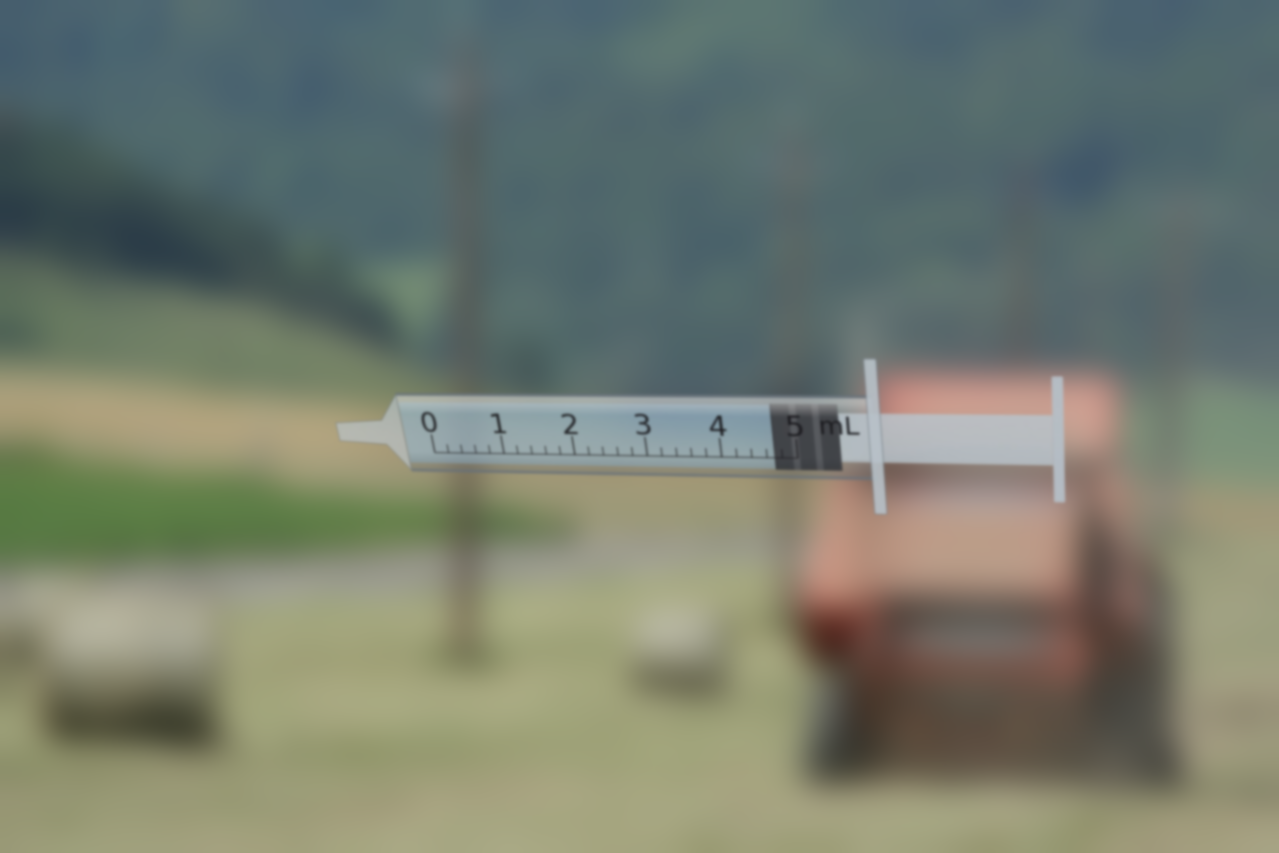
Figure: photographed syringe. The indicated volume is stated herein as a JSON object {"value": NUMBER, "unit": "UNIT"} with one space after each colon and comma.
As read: {"value": 4.7, "unit": "mL"}
